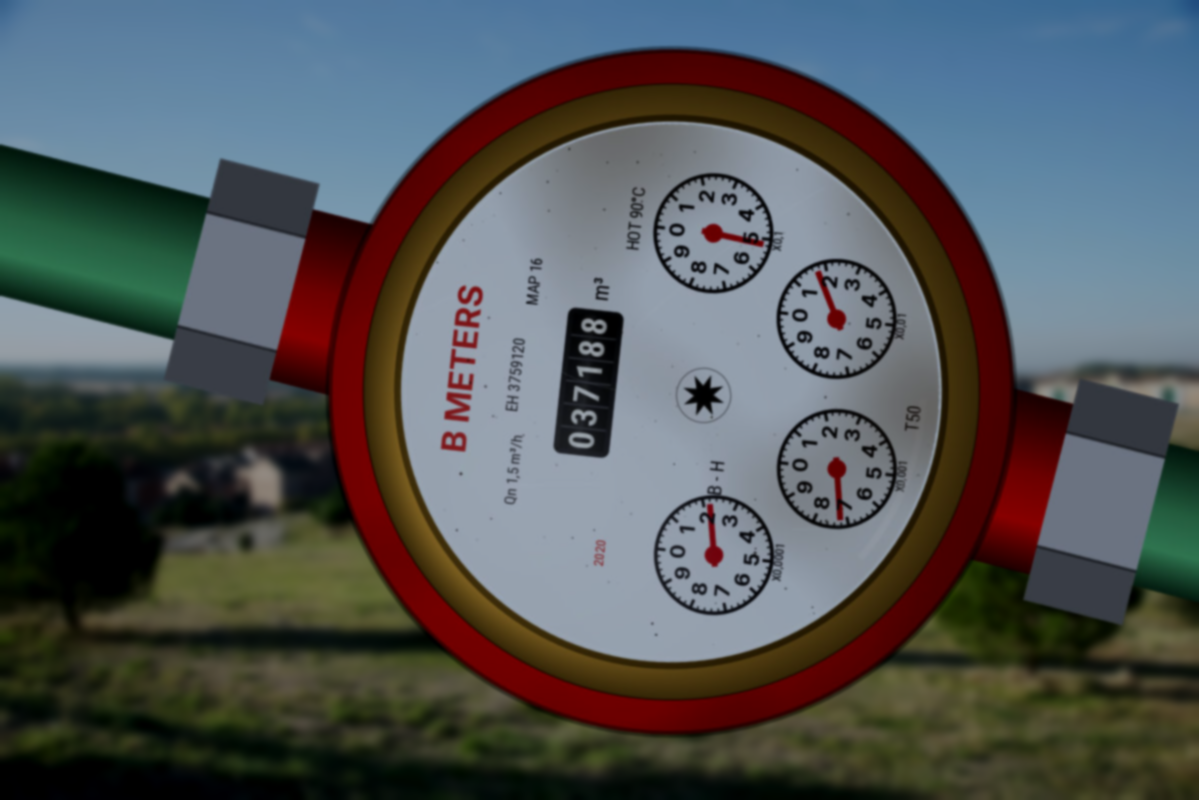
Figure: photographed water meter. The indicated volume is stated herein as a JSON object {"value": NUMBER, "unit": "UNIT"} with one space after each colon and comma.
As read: {"value": 37188.5172, "unit": "m³"}
